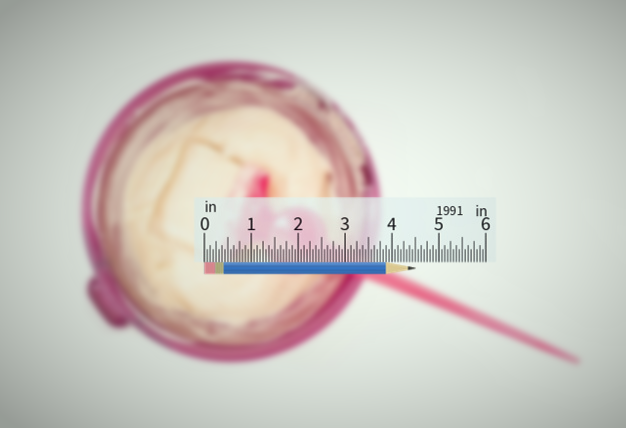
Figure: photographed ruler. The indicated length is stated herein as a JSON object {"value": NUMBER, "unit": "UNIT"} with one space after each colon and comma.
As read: {"value": 4.5, "unit": "in"}
